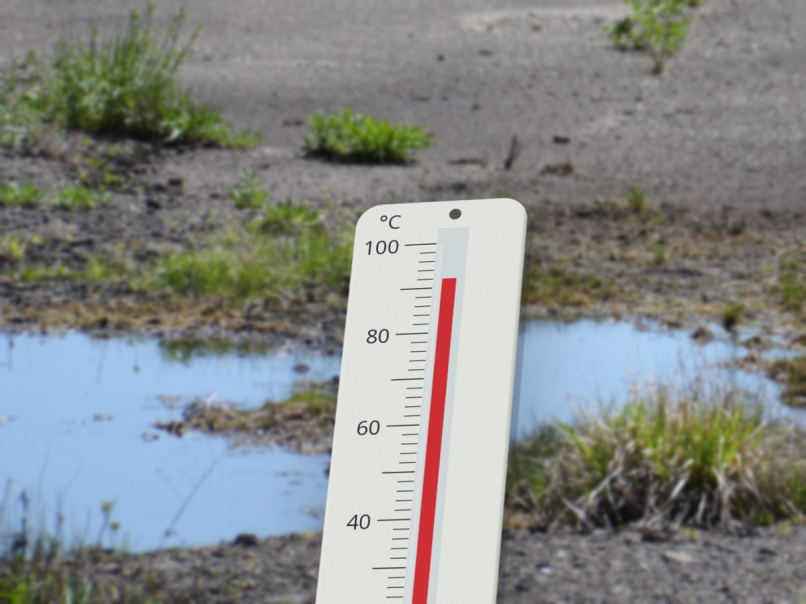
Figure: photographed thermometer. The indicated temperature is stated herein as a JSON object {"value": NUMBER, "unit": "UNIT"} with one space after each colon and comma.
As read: {"value": 92, "unit": "°C"}
